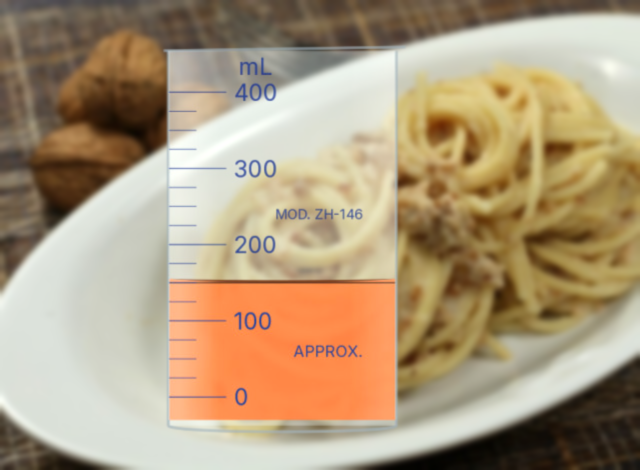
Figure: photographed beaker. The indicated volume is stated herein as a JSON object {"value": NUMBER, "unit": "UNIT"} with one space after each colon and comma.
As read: {"value": 150, "unit": "mL"}
